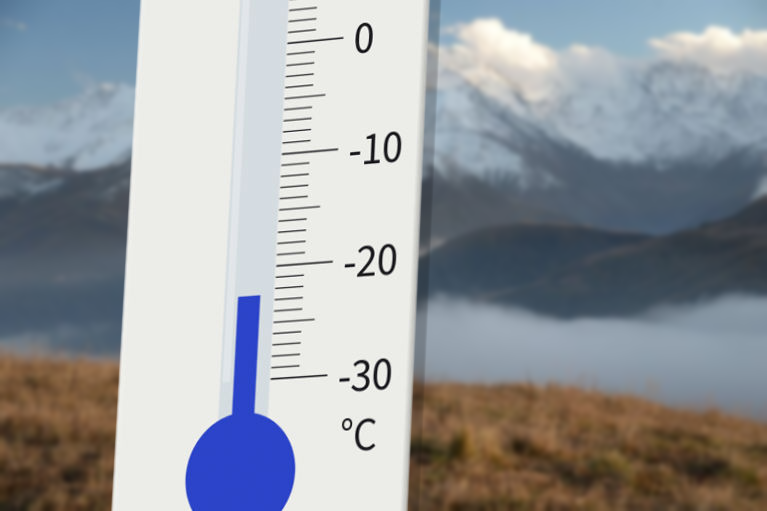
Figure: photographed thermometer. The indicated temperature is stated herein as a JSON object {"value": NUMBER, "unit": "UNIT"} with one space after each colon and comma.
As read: {"value": -22.5, "unit": "°C"}
